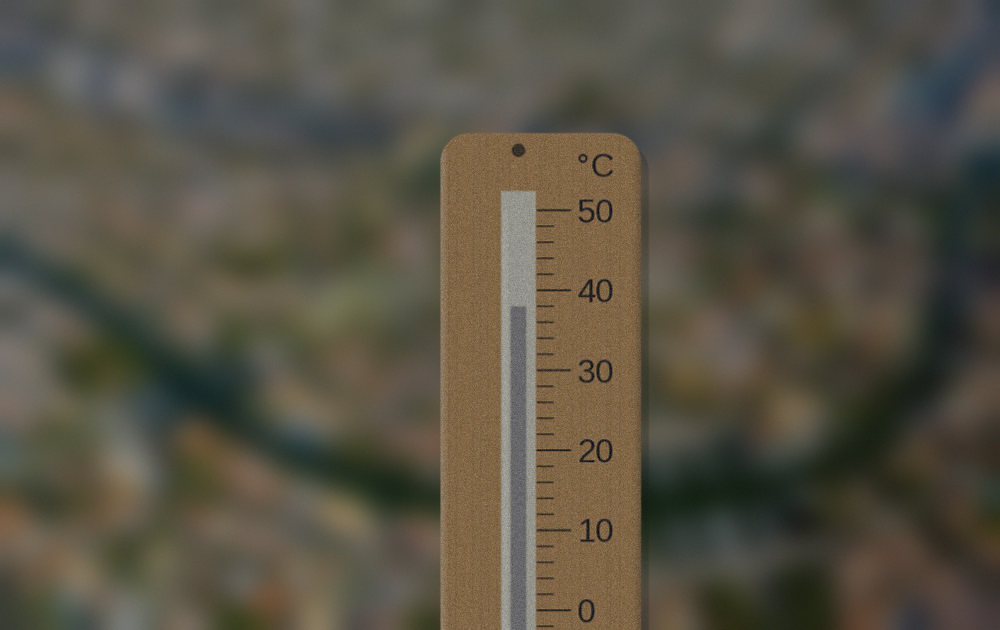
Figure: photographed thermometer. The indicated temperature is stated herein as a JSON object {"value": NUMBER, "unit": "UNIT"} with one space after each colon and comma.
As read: {"value": 38, "unit": "°C"}
